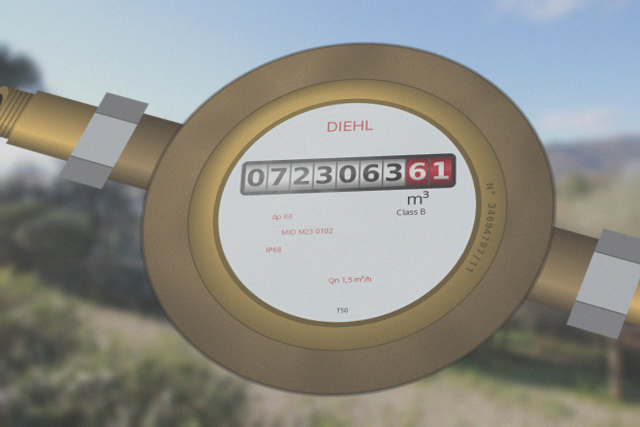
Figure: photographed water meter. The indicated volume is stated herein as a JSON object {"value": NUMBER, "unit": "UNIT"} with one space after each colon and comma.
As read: {"value": 723063.61, "unit": "m³"}
